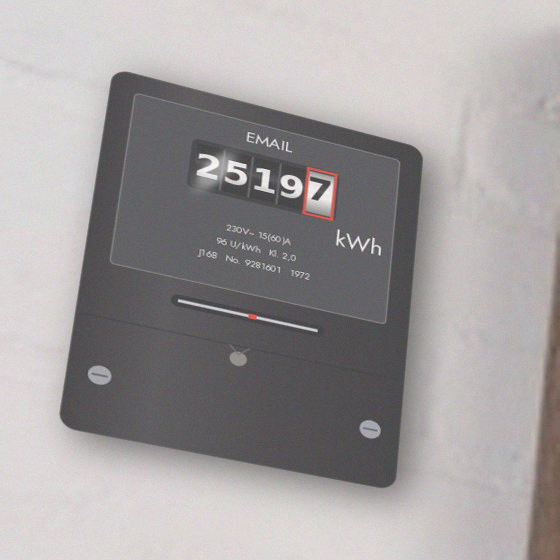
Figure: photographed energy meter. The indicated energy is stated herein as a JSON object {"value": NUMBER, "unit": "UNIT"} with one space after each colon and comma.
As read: {"value": 2519.7, "unit": "kWh"}
